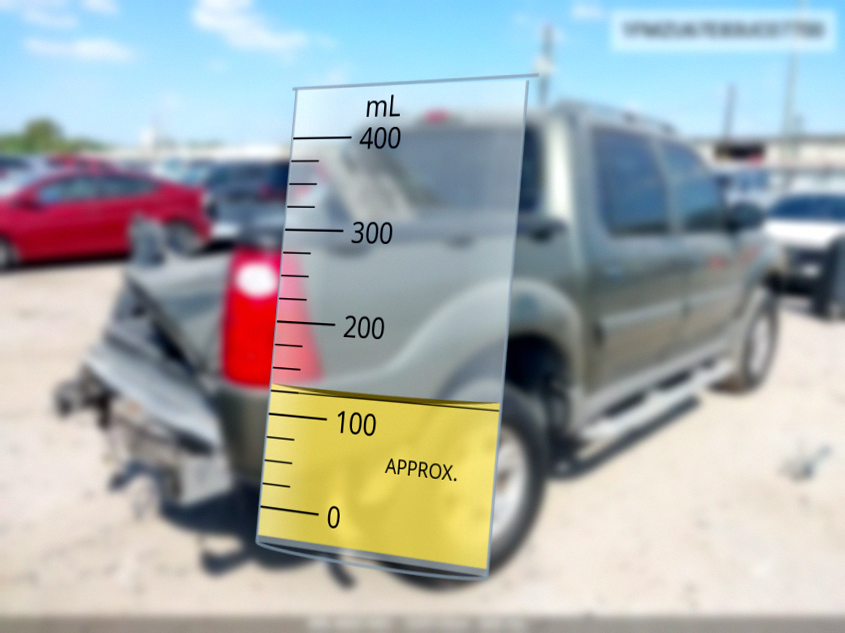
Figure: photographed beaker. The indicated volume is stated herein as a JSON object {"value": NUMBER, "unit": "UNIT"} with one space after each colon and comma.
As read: {"value": 125, "unit": "mL"}
